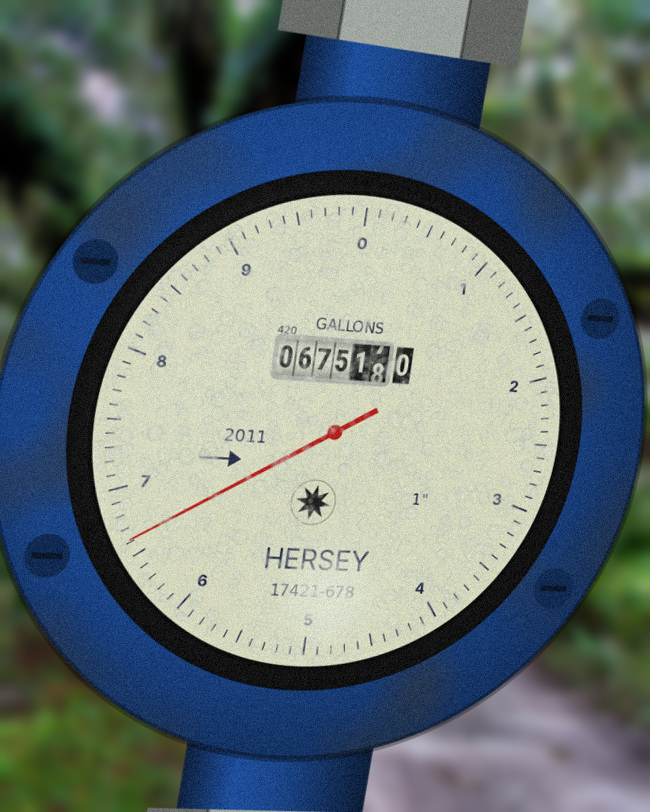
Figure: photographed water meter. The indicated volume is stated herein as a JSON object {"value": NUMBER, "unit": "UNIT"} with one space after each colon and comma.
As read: {"value": 675176.6, "unit": "gal"}
